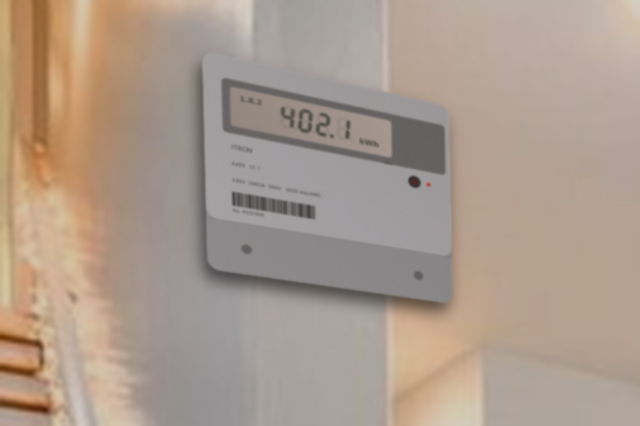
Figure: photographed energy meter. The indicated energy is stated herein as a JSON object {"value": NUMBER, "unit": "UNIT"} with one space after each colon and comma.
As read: {"value": 402.1, "unit": "kWh"}
